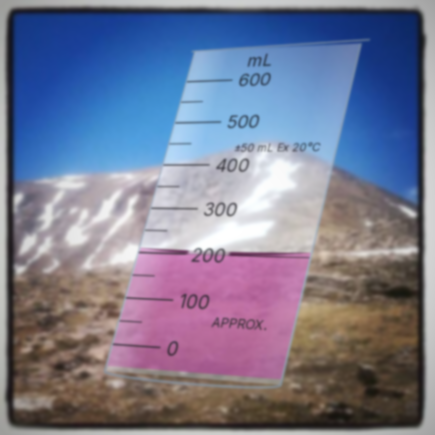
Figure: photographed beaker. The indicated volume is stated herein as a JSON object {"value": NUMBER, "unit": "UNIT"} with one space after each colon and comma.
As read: {"value": 200, "unit": "mL"}
